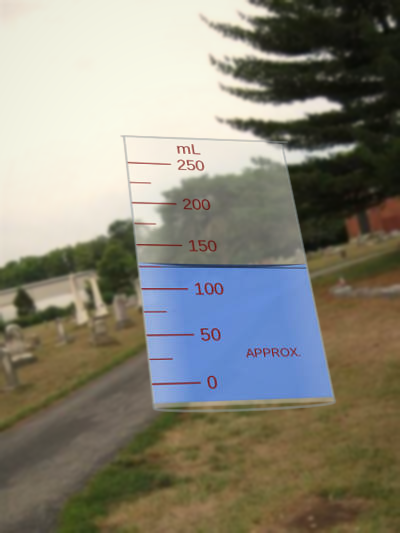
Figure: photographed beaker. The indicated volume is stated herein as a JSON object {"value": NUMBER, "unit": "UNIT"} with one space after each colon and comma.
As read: {"value": 125, "unit": "mL"}
